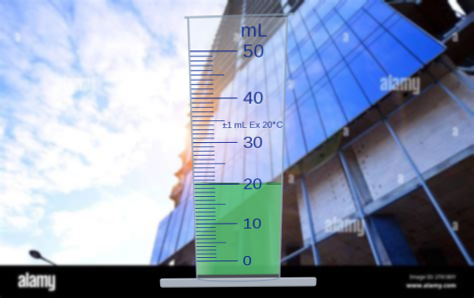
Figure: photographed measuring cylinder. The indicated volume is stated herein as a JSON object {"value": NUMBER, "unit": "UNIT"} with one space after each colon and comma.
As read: {"value": 20, "unit": "mL"}
